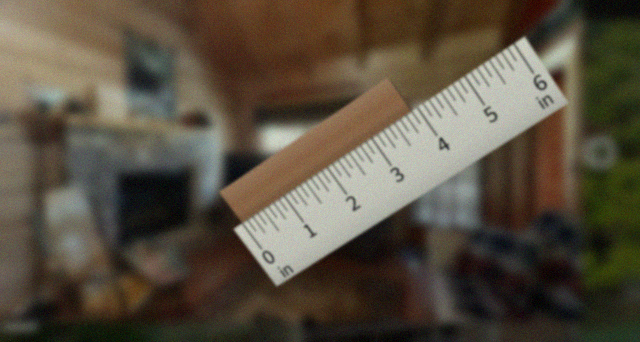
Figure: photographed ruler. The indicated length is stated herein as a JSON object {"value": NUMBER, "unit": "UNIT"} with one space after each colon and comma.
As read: {"value": 3.875, "unit": "in"}
